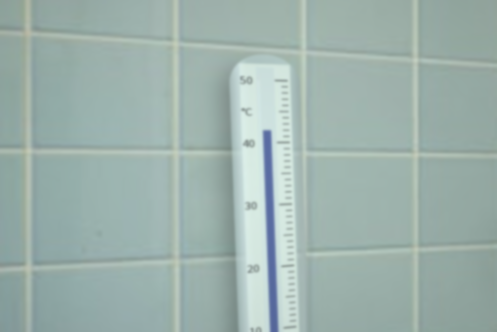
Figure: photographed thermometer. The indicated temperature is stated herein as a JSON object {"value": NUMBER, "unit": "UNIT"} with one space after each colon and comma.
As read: {"value": 42, "unit": "°C"}
